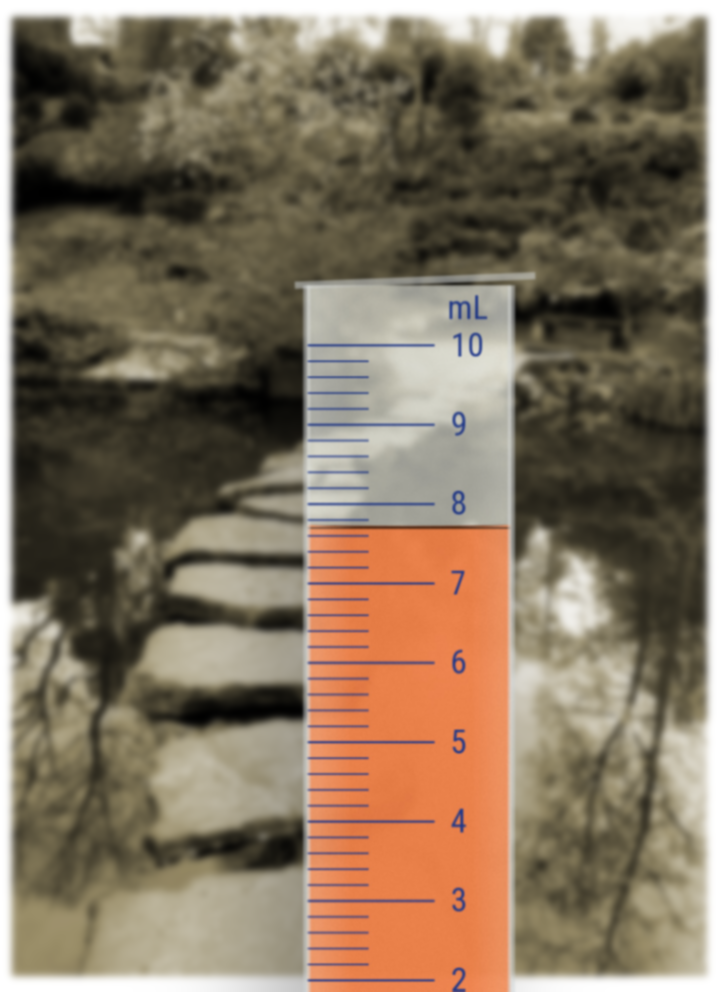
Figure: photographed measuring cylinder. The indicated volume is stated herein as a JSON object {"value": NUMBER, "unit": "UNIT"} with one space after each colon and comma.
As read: {"value": 7.7, "unit": "mL"}
